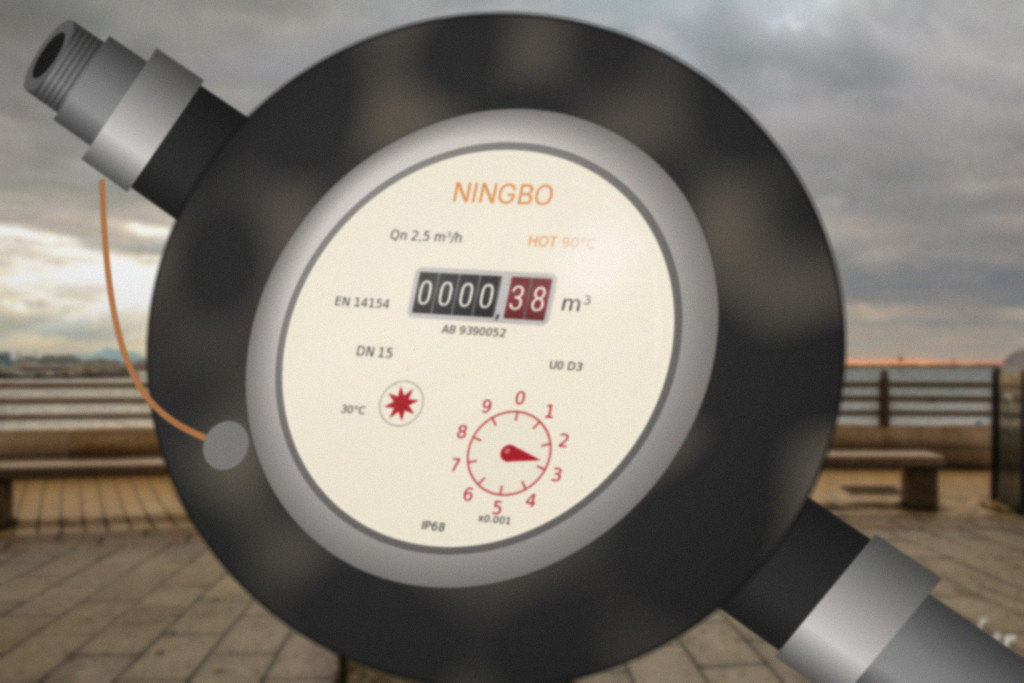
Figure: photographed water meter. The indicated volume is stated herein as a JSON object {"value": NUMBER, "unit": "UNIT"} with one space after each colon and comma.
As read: {"value": 0.382, "unit": "m³"}
